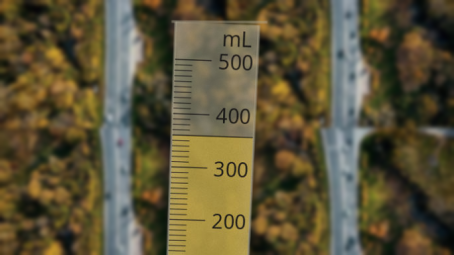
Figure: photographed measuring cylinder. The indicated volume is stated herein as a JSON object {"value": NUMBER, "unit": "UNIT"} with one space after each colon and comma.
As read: {"value": 360, "unit": "mL"}
